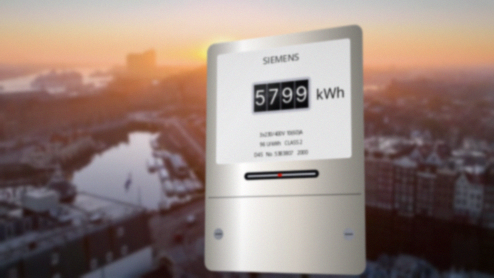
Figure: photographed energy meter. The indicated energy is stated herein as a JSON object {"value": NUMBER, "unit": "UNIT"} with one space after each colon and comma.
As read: {"value": 5799, "unit": "kWh"}
